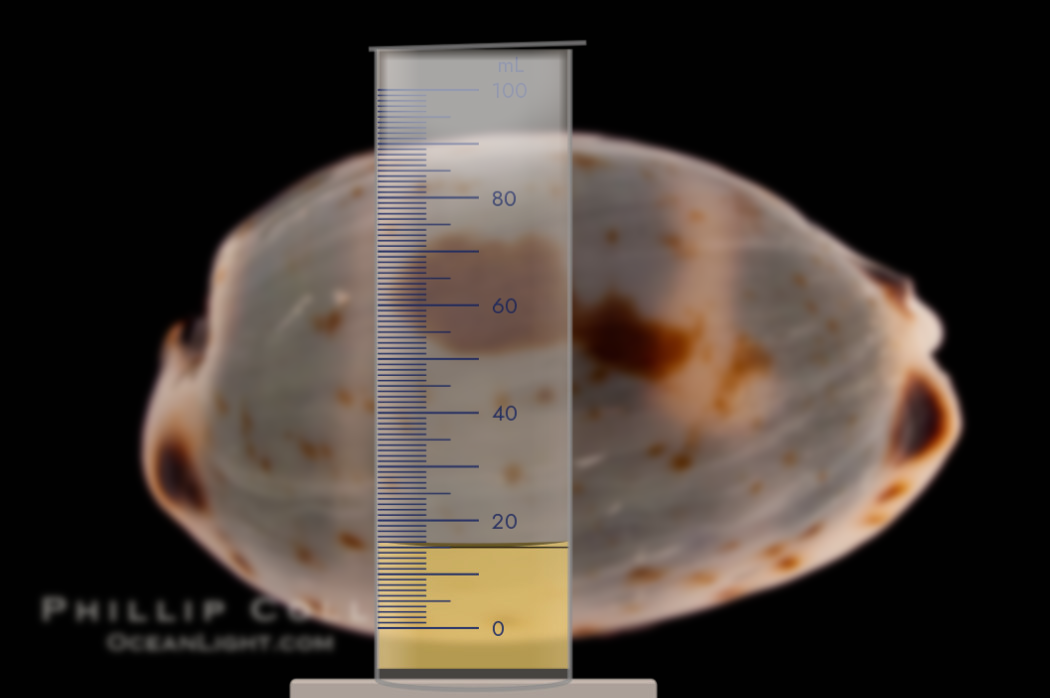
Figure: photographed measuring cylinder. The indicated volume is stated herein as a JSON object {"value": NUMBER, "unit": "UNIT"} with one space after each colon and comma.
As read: {"value": 15, "unit": "mL"}
